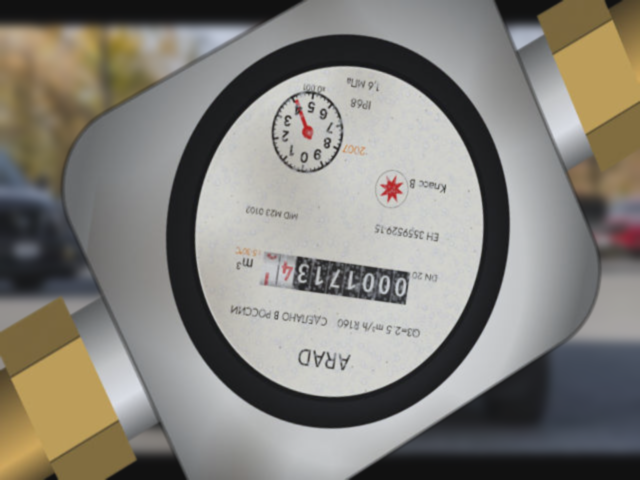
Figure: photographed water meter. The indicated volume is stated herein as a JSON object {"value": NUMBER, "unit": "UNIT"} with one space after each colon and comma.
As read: {"value": 1713.414, "unit": "m³"}
